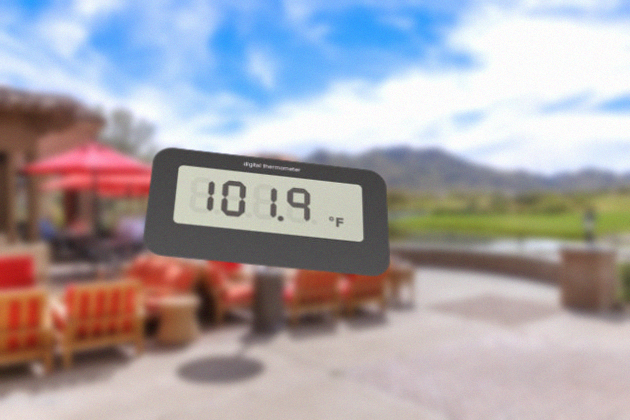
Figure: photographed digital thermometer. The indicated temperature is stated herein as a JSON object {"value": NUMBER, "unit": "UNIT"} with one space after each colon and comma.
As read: {"value": 101.9, "unit": "°F"}
